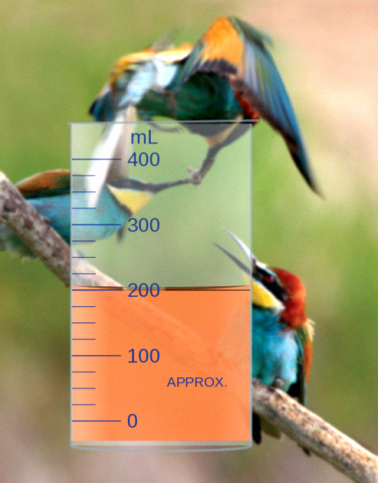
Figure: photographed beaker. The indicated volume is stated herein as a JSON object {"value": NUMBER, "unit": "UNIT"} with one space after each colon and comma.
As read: {"value": 200, "unit": "mL"}
